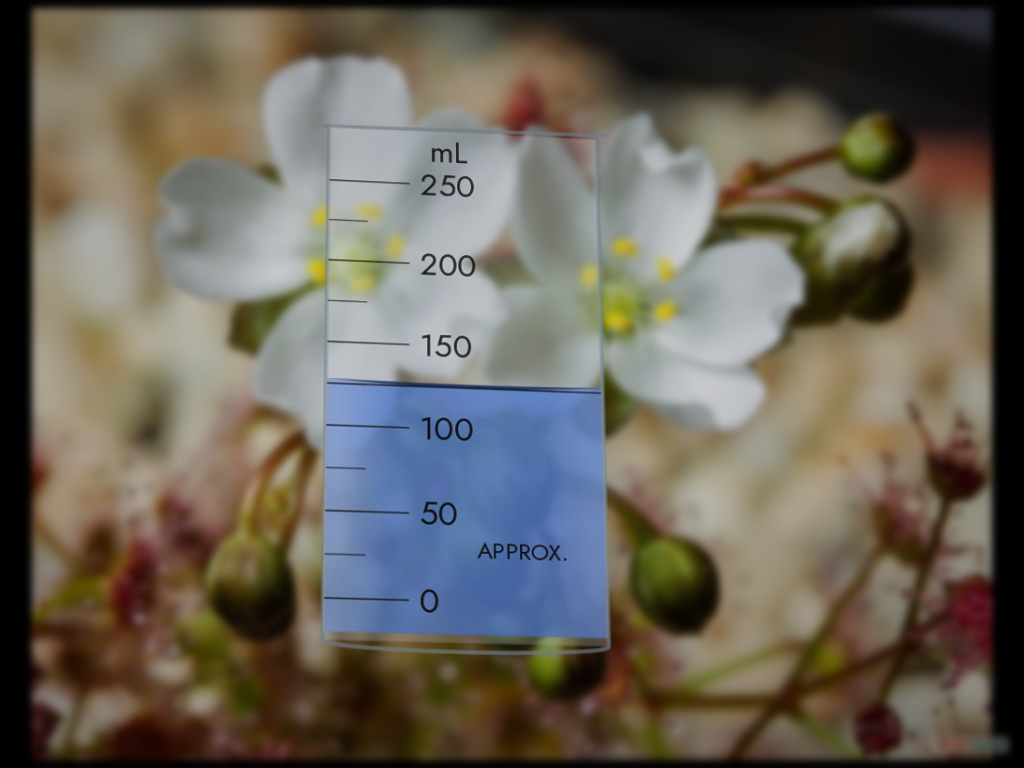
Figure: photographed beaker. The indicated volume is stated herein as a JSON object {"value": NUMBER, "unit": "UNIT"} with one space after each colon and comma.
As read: {"value": 125, "unit": "mL"}
